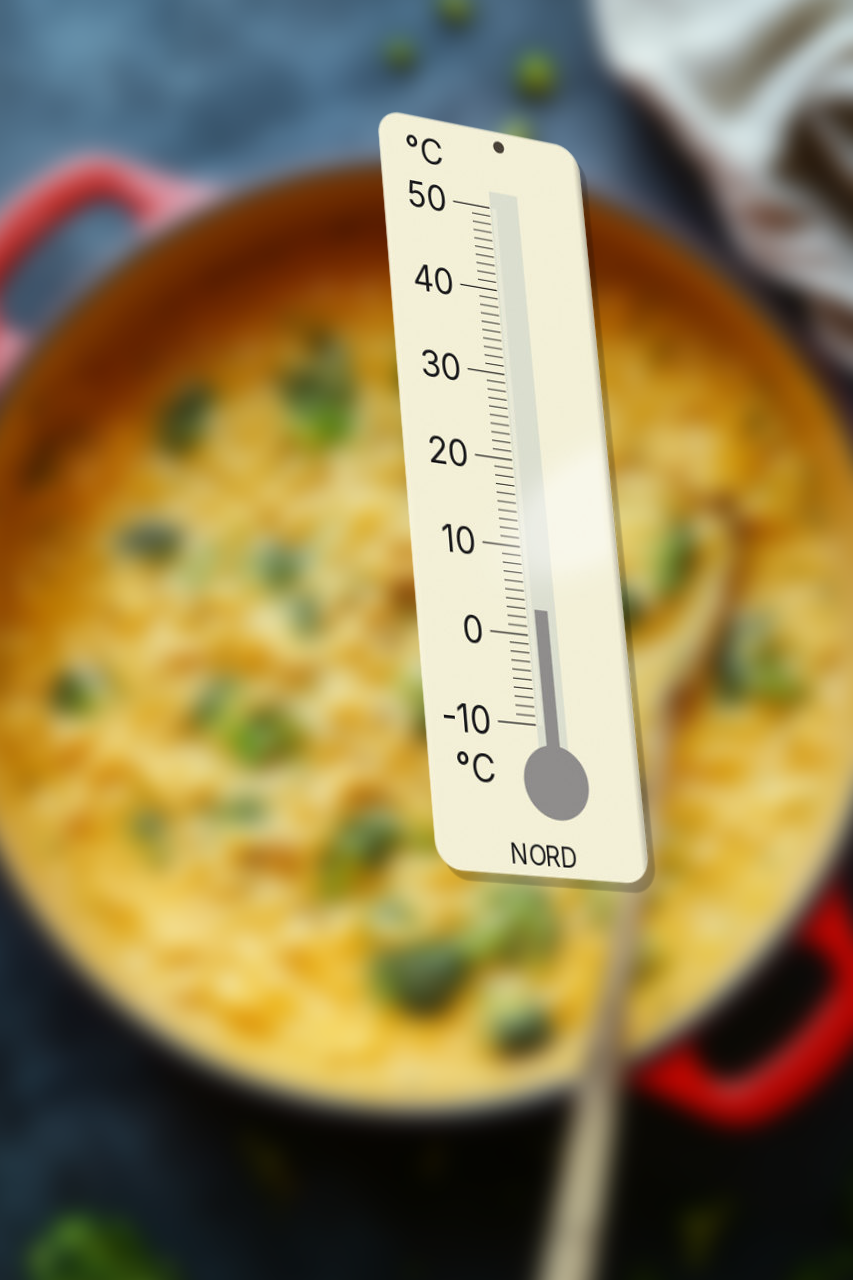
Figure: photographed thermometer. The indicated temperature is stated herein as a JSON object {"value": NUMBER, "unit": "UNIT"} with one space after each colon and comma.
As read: {"value": 3, "unit": "°C"}
